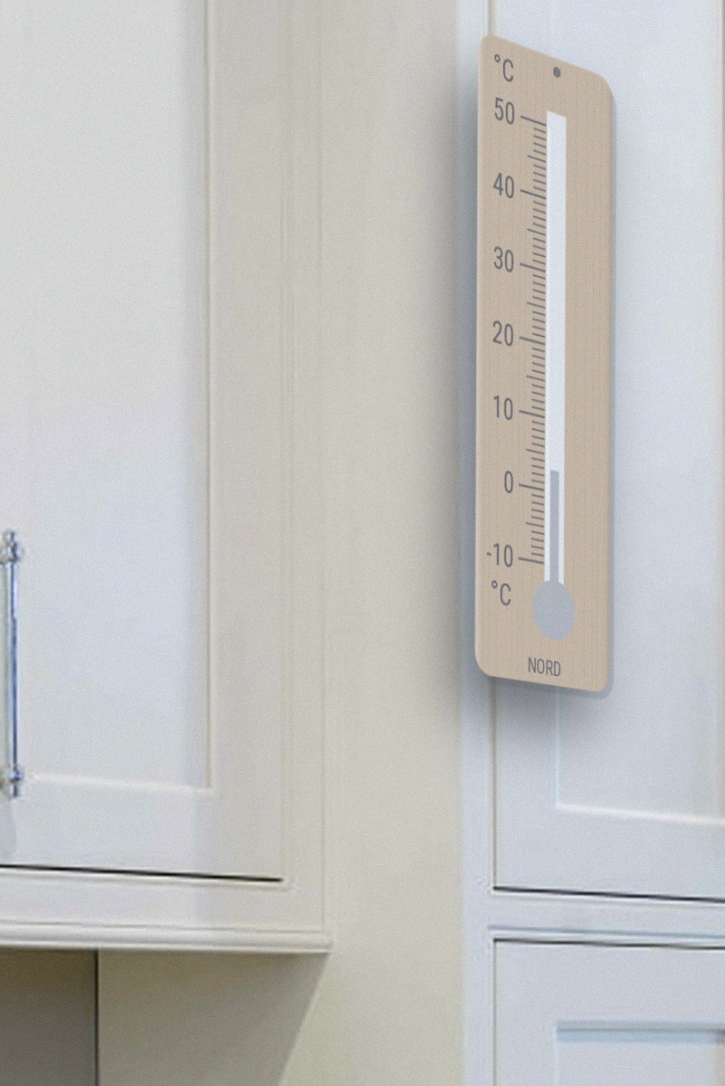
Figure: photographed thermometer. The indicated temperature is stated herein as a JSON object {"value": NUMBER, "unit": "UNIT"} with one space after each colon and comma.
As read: {"value": 3, "unit": "°C"}
